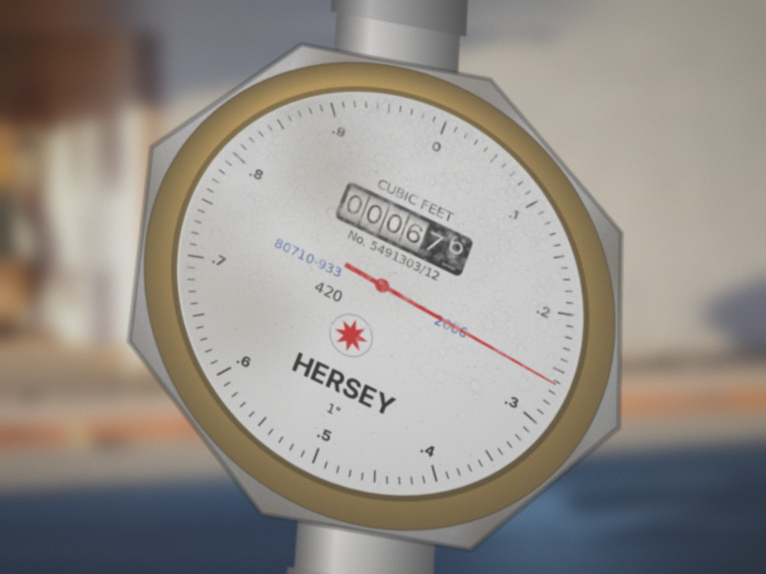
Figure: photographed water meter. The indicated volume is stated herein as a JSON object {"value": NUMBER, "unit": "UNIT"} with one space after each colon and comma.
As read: {"value": 676.26, "unit": "ft³"}
